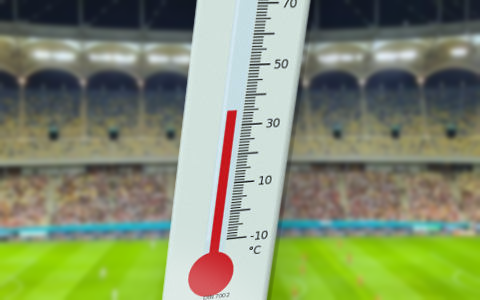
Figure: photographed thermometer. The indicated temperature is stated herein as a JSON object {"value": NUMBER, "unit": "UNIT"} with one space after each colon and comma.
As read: {"value": 35, "unit": "°C"}
